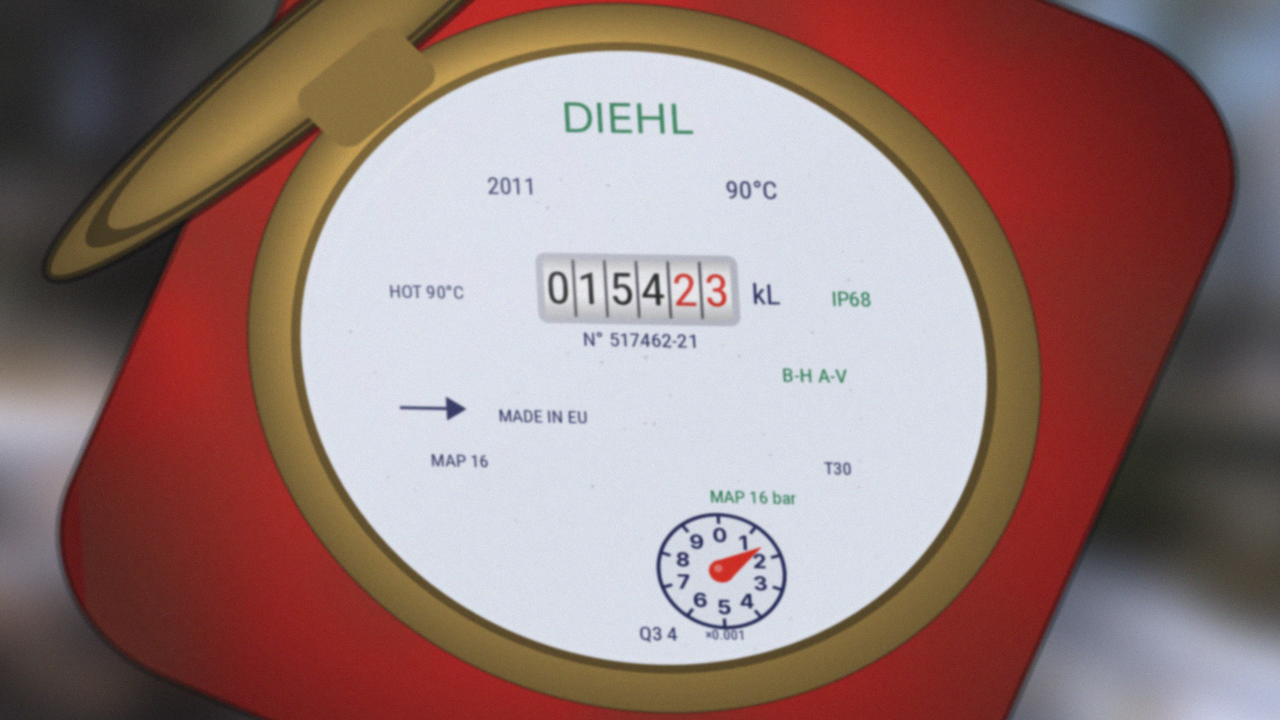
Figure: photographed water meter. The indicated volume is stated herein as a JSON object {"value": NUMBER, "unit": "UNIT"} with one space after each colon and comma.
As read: {"value": 154.231, "unit": "kL"}
